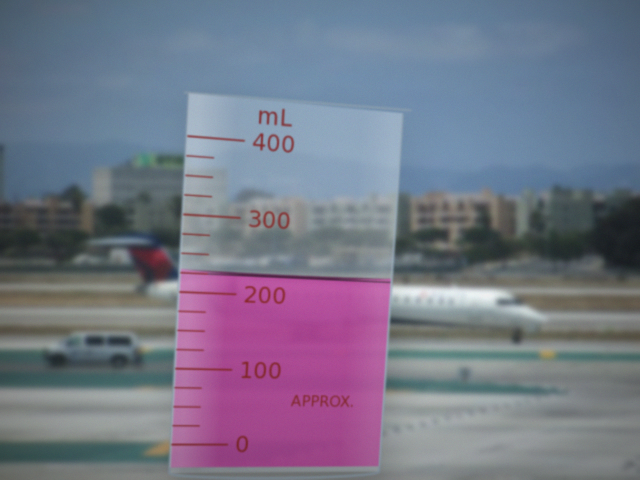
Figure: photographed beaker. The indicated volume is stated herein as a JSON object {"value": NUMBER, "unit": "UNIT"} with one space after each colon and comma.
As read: {"value": 225, "unit": "mL"}
